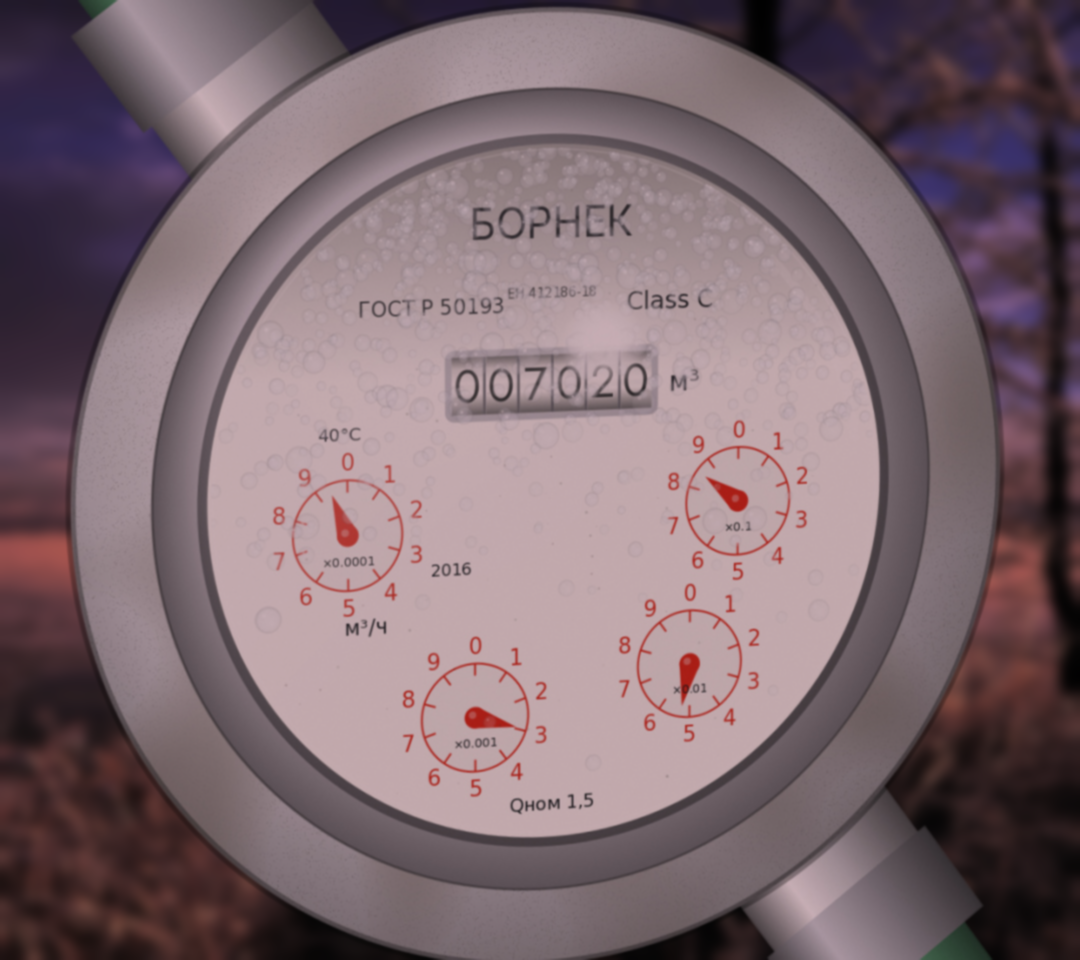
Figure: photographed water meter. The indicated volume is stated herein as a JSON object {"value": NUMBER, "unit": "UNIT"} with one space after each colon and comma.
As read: {"value": 7020.8529, "unit": "m³"}
